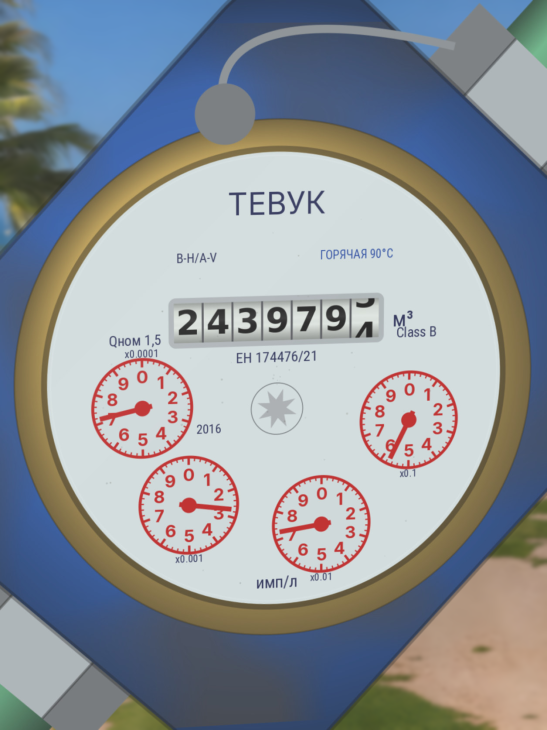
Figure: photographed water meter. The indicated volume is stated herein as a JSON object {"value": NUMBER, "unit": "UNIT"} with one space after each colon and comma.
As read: {"value": 2439793.5727, "unit": "m³"}
